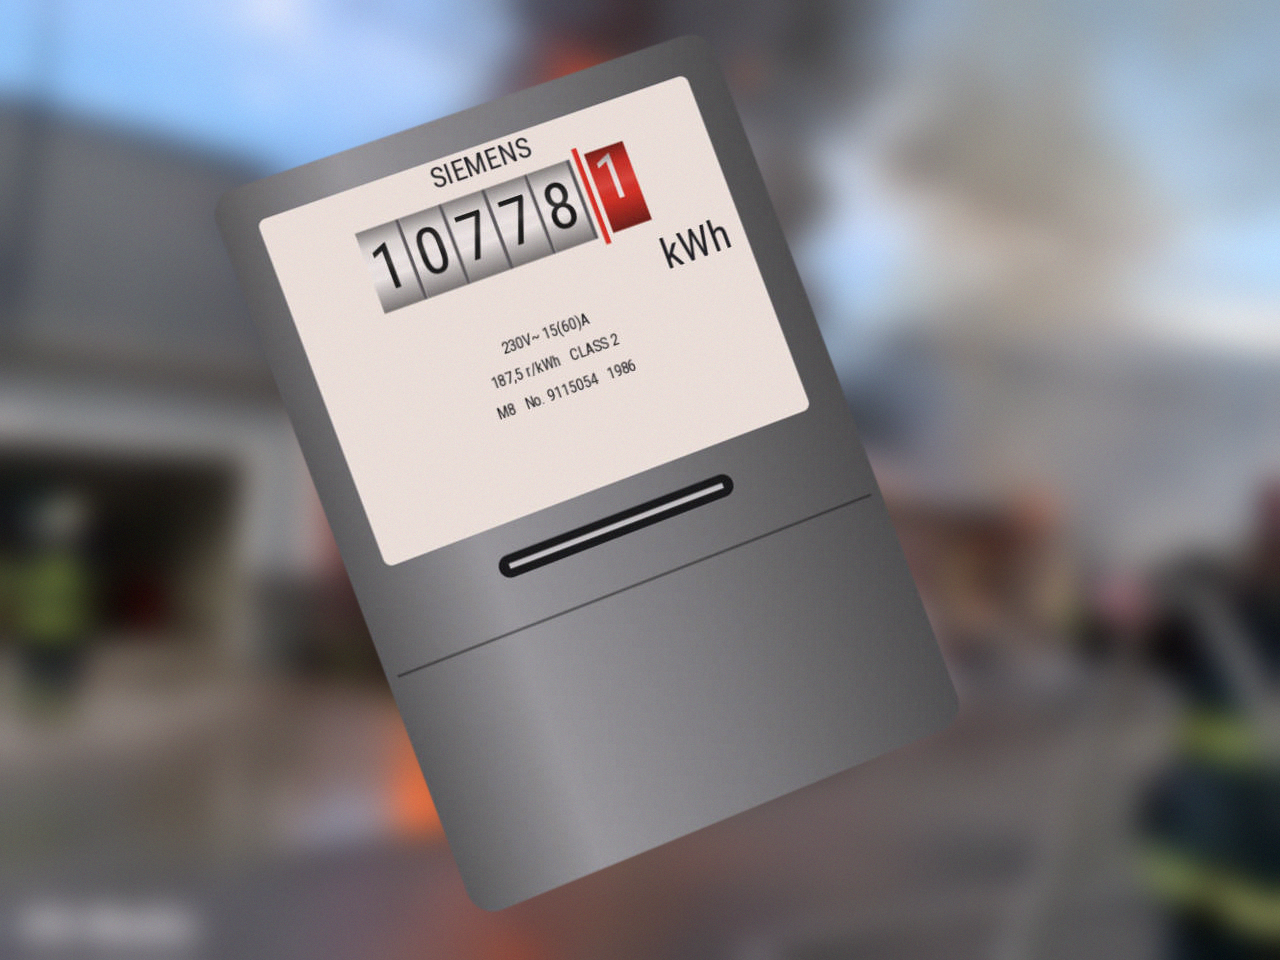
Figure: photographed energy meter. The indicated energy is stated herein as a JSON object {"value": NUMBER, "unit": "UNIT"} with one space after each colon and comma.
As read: {"value": 10778.1, "unit": "kWh"}
